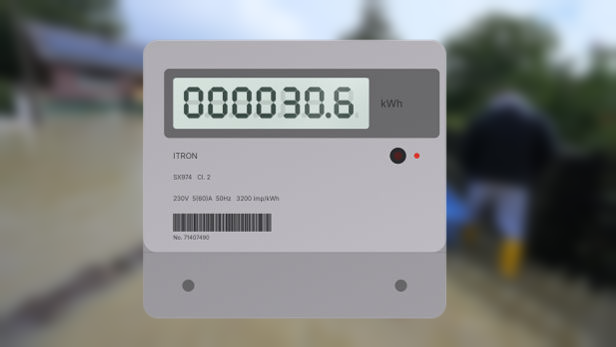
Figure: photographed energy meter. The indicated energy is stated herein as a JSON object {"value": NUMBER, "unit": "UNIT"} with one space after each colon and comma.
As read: {"value": 30.6, "unit": "kWh"}
